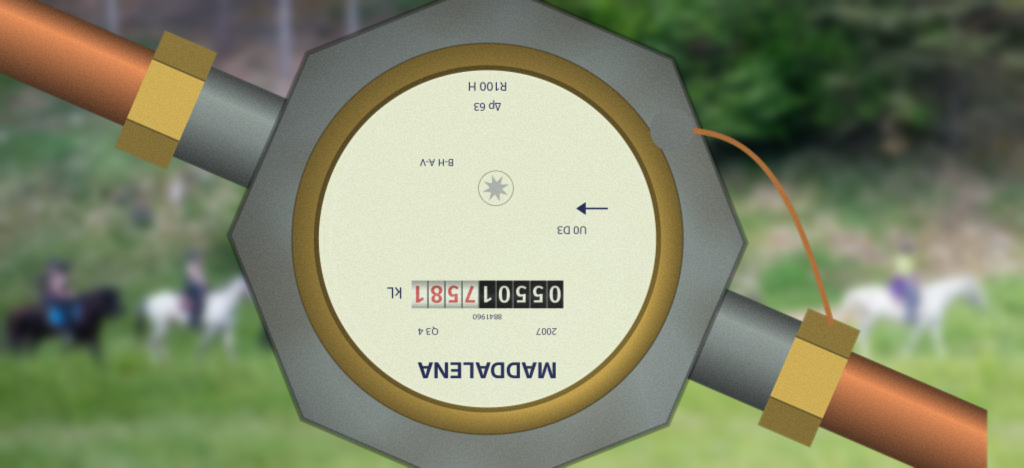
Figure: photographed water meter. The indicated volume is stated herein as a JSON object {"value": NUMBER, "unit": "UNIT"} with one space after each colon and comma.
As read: {"value": 5501.7581, "unit": "kL"}
